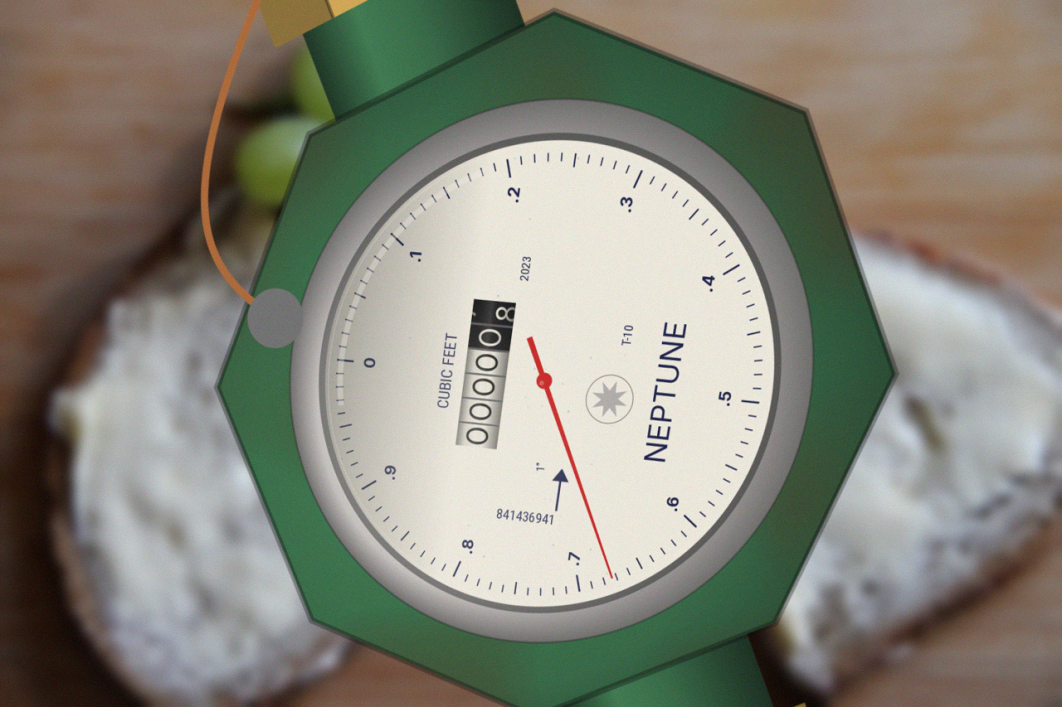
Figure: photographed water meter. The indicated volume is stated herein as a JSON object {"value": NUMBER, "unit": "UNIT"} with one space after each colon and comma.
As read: {"value": 7.67, "unit": "ft³"}
